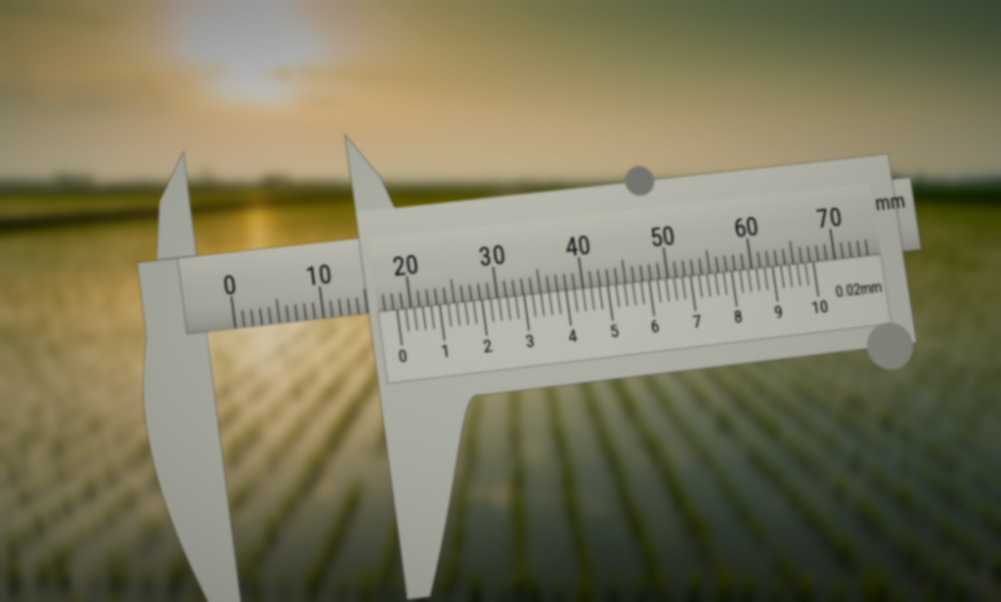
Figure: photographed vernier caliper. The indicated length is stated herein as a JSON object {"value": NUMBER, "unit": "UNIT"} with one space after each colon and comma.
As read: {"value": 18.4, "unit": "mm"}
